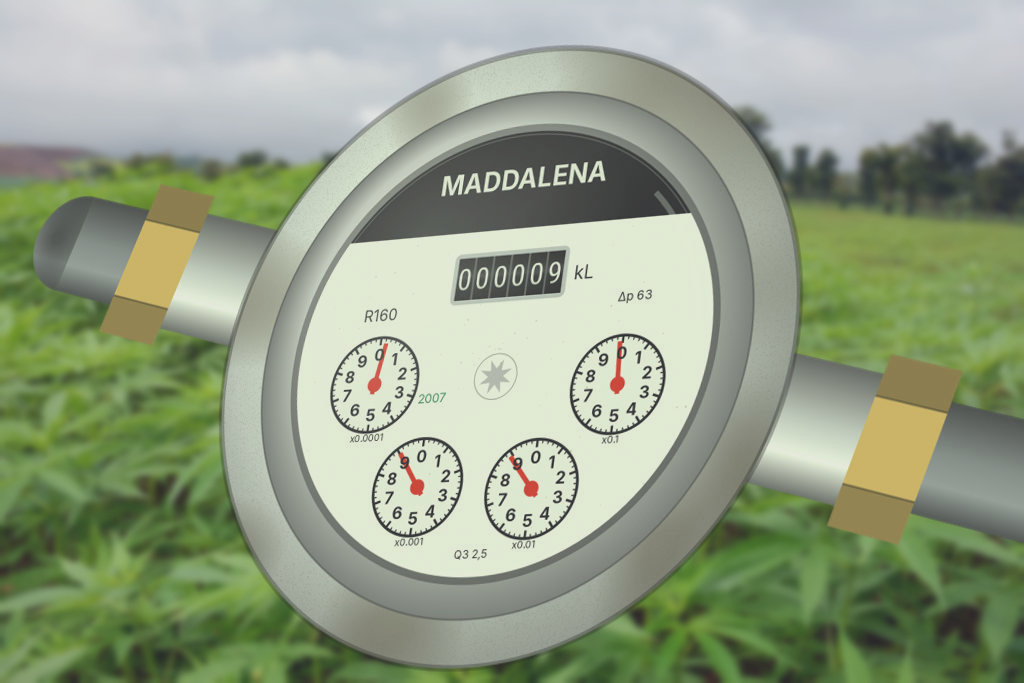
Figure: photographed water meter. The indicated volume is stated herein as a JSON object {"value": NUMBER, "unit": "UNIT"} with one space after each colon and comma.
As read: {"value": 8.9890, "unit": "kL"}
